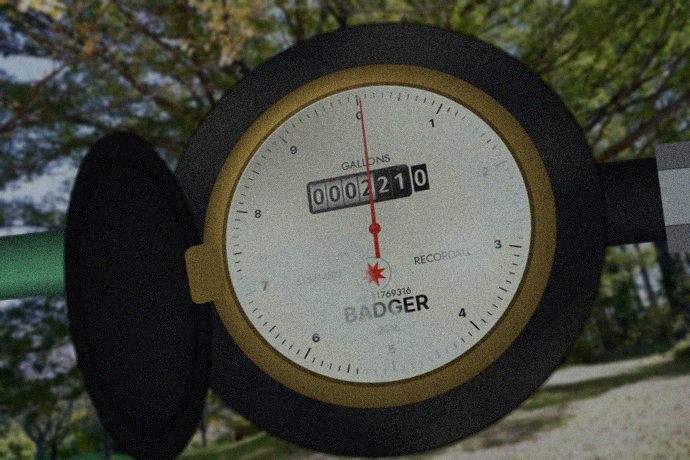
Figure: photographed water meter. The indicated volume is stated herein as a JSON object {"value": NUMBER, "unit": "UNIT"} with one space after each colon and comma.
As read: {"value": 2210.0, "unit": "gal"}
